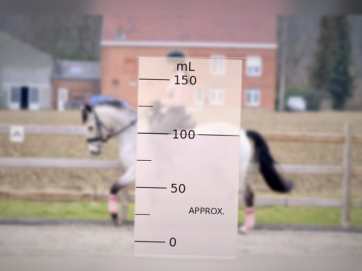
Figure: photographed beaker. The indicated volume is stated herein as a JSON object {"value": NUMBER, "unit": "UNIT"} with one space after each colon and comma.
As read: {"value": 100, "unit": "mL"}
